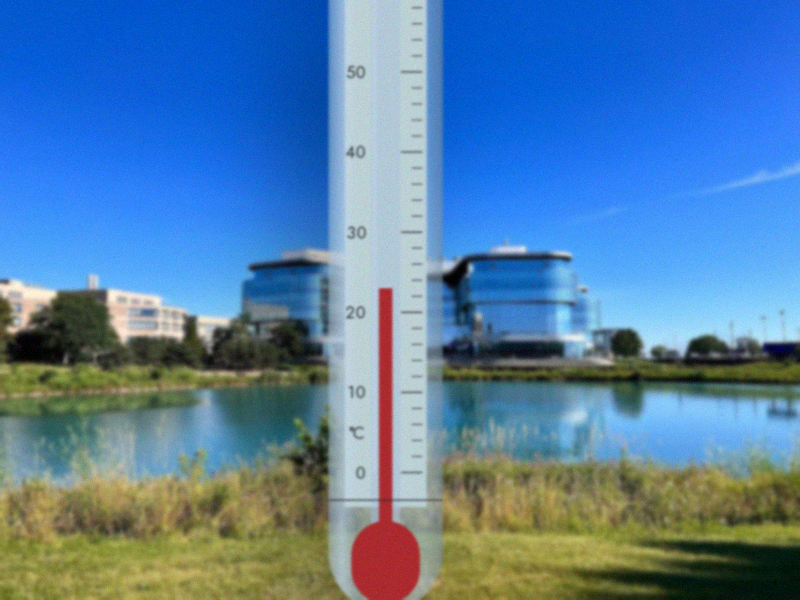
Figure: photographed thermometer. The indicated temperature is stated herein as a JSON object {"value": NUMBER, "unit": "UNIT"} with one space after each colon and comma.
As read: {"value": 23, "unit": "°C"}
